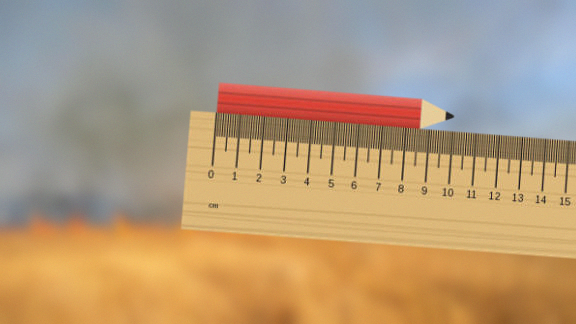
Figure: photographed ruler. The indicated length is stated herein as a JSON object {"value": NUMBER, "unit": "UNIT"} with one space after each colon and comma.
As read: {"value": 10, "unit": "cm"}
